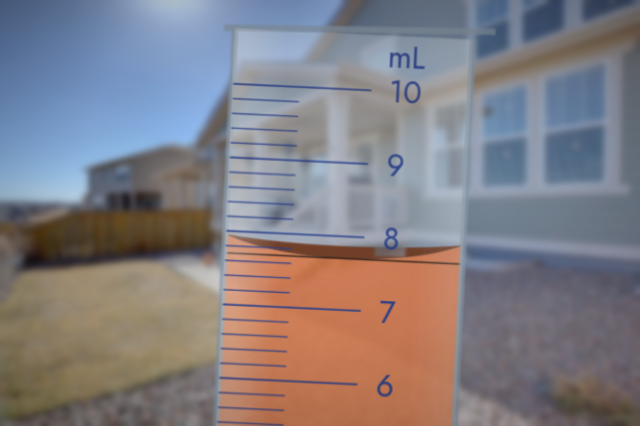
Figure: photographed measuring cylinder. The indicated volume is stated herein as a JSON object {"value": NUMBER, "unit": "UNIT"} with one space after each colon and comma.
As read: {"value": 7.7, "unit": "mL"}
